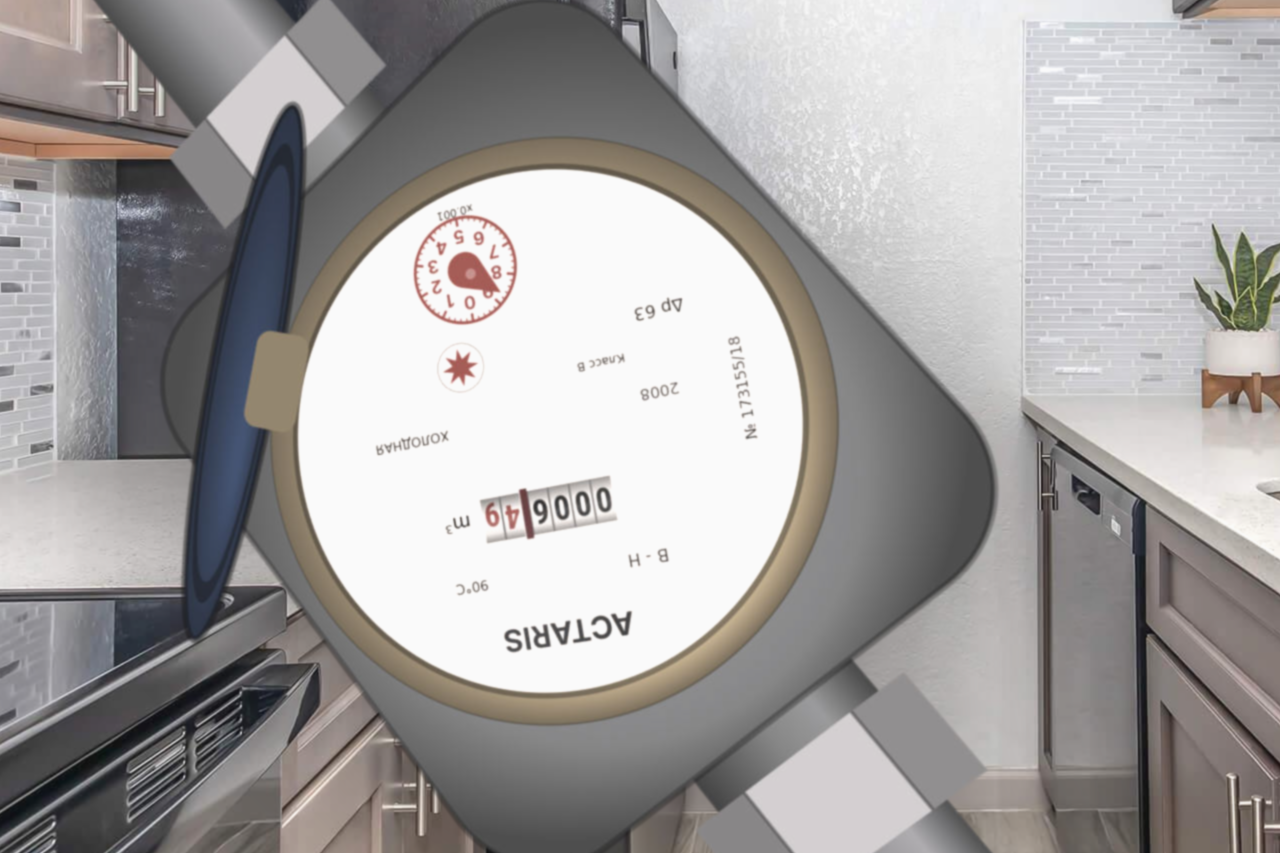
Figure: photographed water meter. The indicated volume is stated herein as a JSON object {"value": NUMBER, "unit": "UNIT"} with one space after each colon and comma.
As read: {"value": 6.488, "unit": "m³"}
